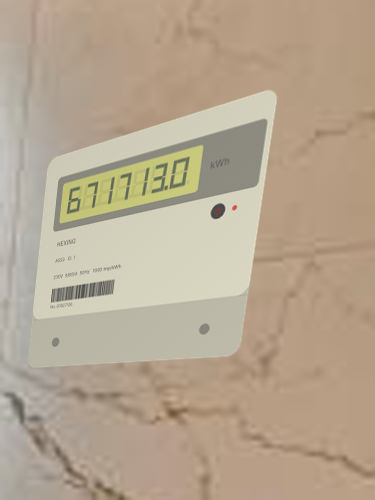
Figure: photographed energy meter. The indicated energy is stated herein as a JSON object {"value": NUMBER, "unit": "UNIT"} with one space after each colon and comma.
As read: {"value": 671713.0, "unit": "kWh"}
